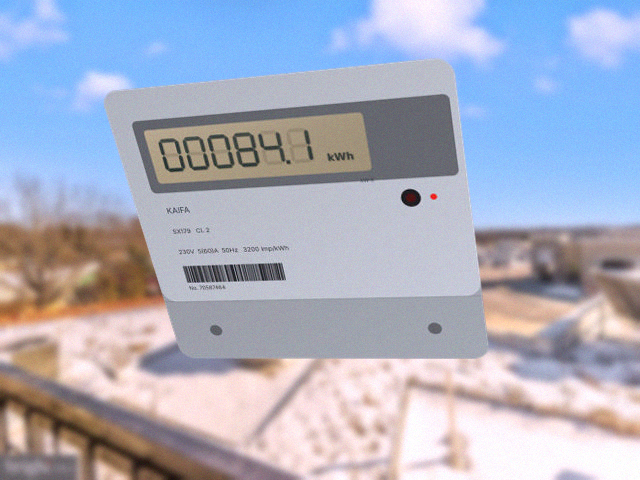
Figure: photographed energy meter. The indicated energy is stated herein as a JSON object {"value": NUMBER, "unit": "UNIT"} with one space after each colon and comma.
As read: {"value": 84.1, "unit": "kWh"}
